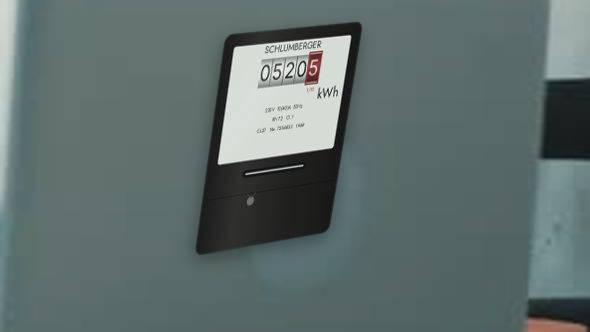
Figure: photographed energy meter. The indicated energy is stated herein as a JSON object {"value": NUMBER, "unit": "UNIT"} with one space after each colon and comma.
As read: {"value": 520.5, "unit": "kWh"}
